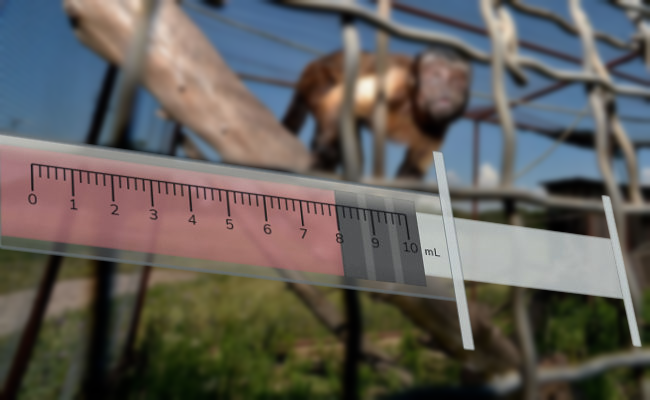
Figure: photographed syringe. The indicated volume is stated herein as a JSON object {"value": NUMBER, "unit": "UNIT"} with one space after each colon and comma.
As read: {"value": 8, "unit": "mL"}
